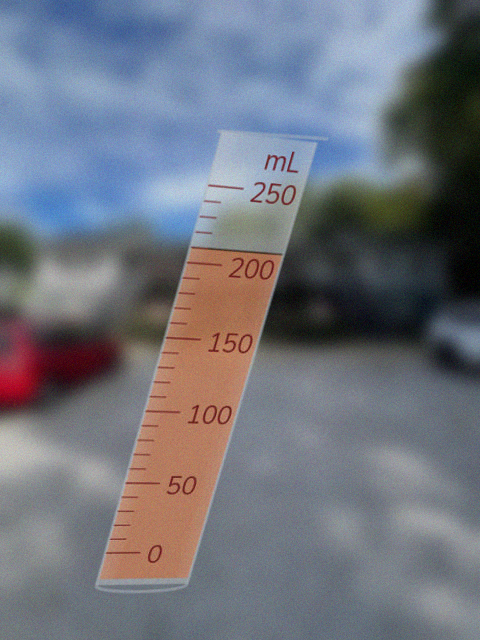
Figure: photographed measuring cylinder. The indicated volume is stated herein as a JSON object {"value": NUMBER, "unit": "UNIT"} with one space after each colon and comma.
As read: {"value": 210, "unit": "mL"}
